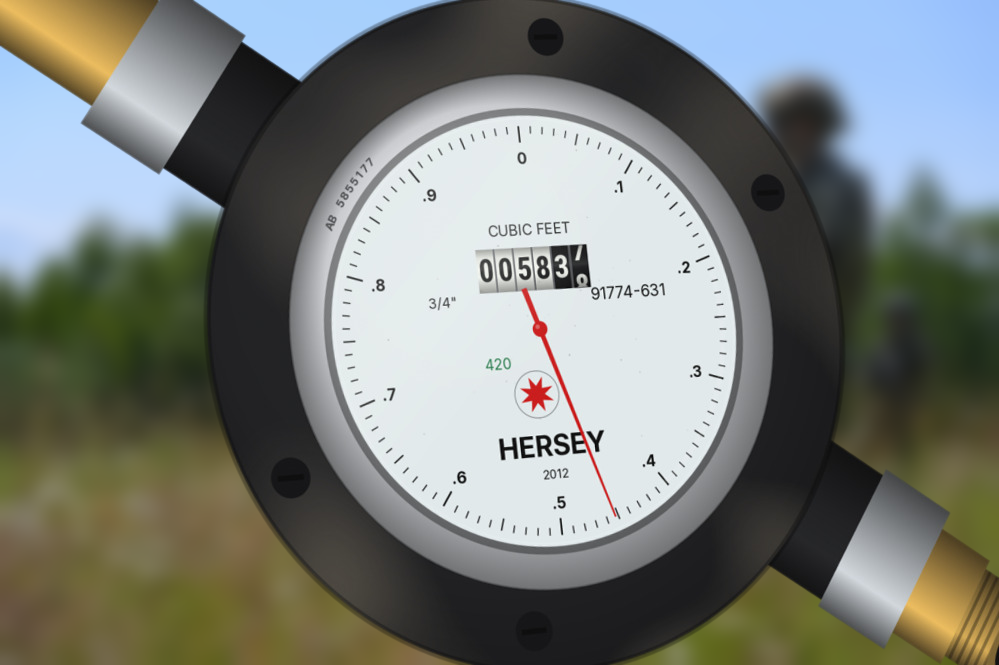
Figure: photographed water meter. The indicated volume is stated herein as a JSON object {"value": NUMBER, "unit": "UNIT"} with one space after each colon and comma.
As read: {"value": 5837.45, "unit": "ft³"}
